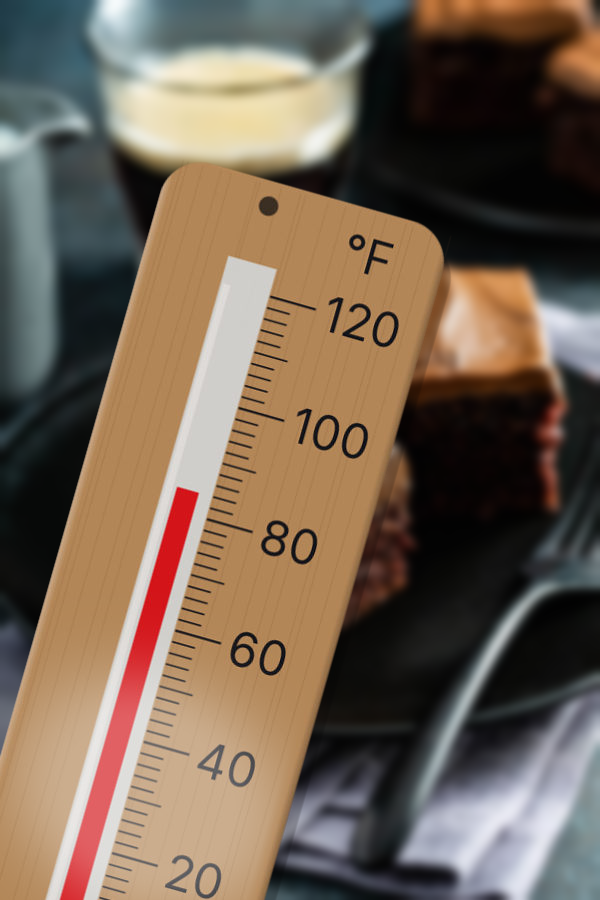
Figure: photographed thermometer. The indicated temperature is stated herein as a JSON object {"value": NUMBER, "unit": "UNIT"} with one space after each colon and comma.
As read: {"value": 84, "unit": "°F"}
